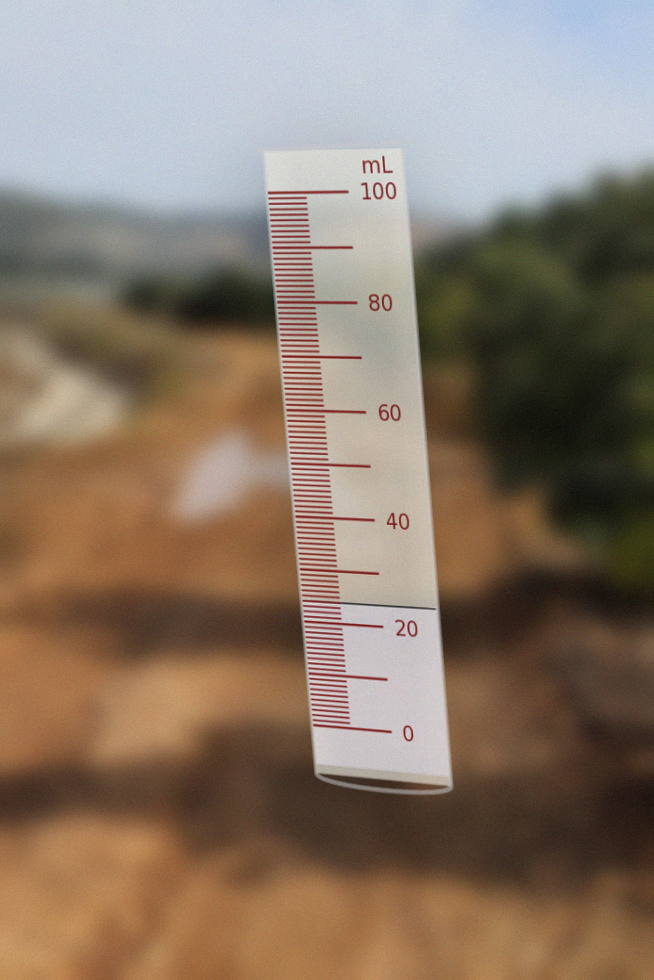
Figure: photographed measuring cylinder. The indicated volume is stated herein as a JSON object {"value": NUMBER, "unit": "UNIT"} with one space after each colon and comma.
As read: {"value": 24, "unit": "mL"}
